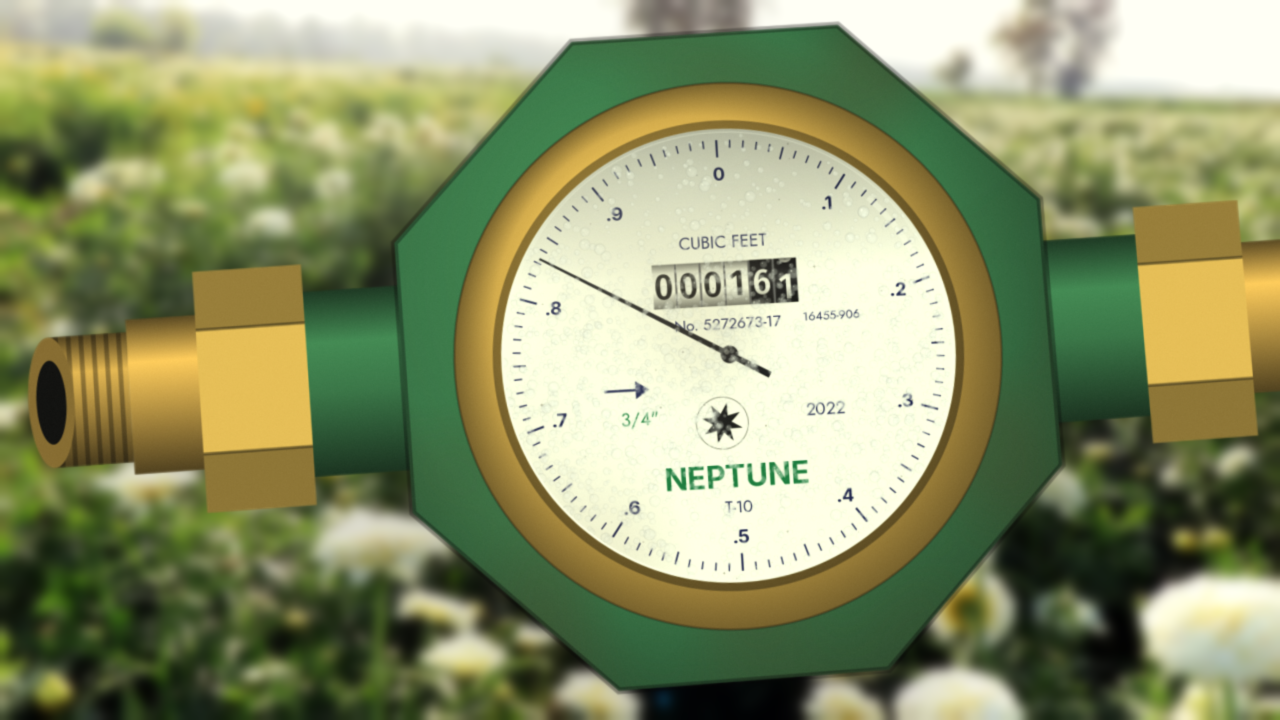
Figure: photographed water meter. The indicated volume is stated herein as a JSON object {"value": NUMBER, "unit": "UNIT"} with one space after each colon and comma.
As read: {"value": 160.83, "unit": "ft³"}
